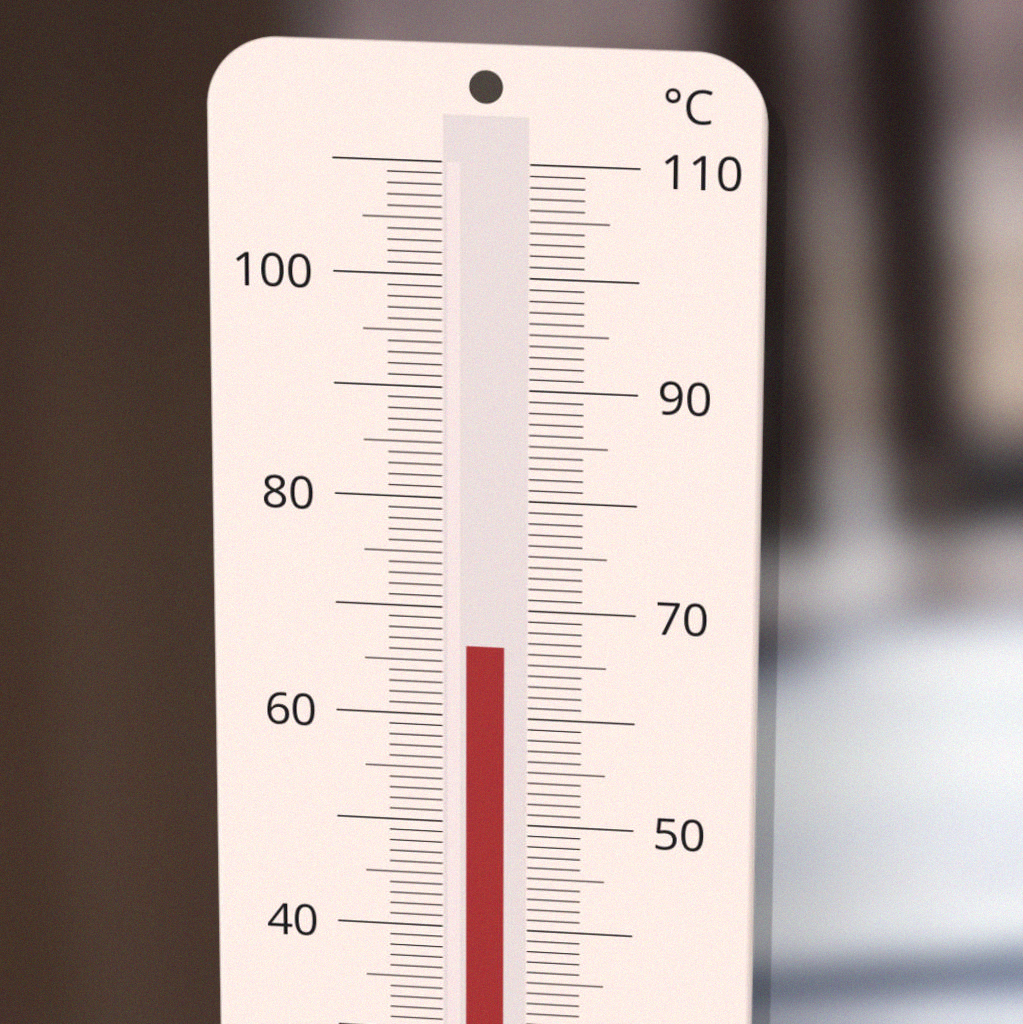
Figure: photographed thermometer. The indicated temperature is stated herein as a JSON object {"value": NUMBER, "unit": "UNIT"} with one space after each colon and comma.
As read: {"value": 66.5, "unit": "°C"}
